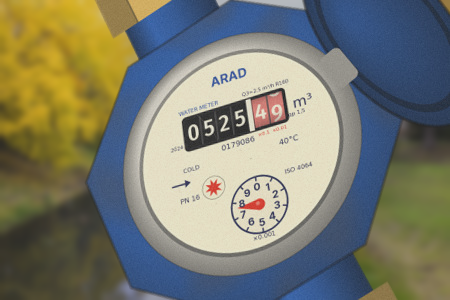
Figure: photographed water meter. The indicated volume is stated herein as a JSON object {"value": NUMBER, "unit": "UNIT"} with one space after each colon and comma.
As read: {"value": 525.487, "unit": "m³"}
